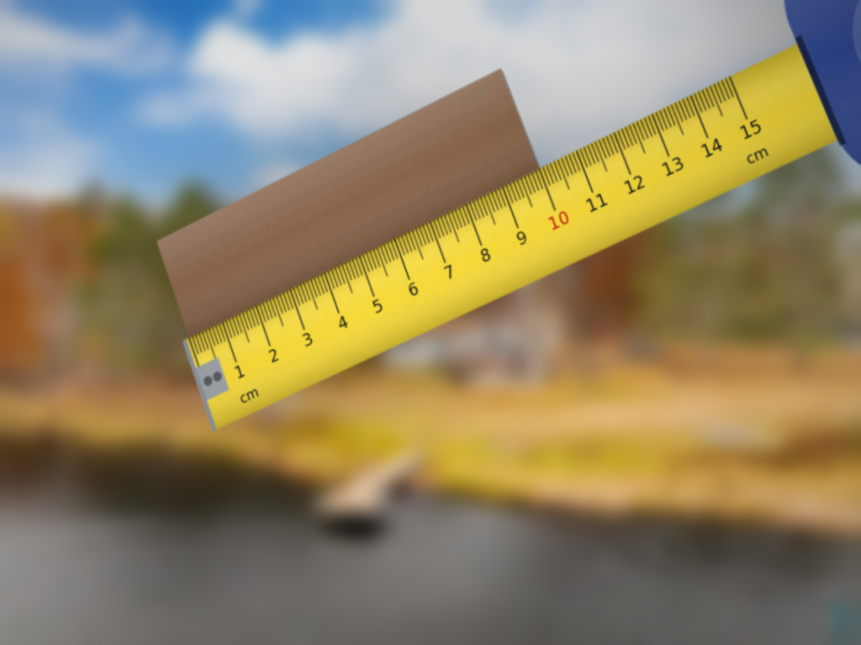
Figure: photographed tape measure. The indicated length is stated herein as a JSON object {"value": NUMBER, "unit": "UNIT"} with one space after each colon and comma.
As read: {"value": 10, "unit": "cm"}
